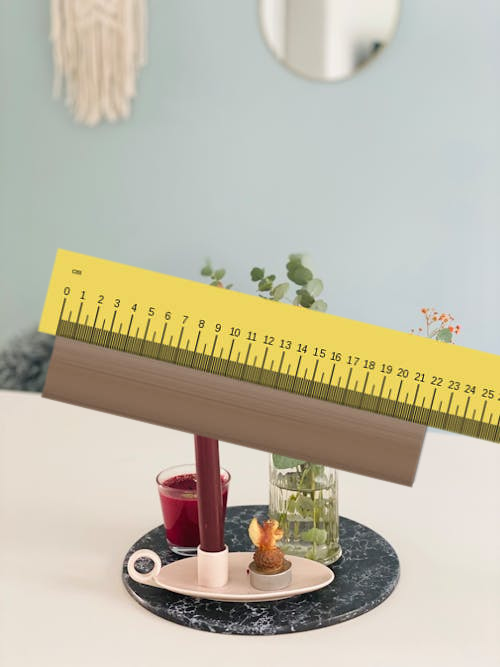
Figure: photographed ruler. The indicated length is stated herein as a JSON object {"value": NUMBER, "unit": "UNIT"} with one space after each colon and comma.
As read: {"value": 22, "unit": "cm"}
